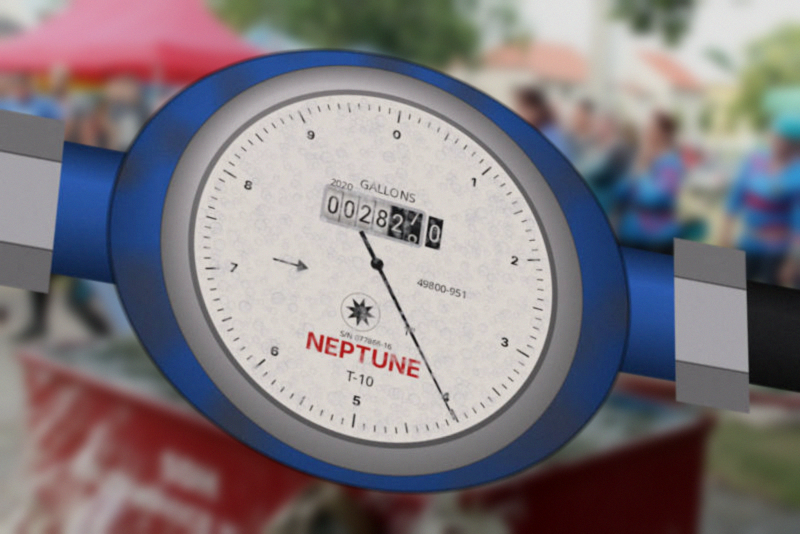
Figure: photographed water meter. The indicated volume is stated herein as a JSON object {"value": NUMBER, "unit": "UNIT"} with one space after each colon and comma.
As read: {"value": 28274.0, "unit": "gal"}
